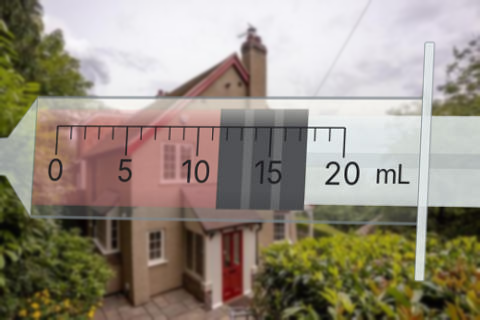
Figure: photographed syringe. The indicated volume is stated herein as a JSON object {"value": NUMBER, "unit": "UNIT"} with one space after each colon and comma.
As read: {"value": 11.5, "unit": "mL"}
